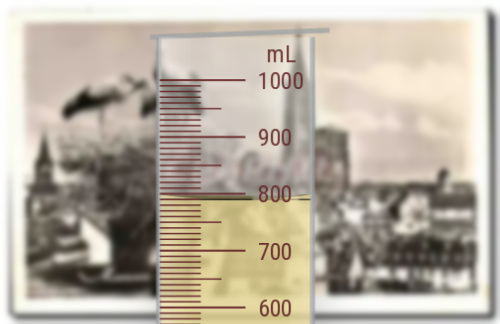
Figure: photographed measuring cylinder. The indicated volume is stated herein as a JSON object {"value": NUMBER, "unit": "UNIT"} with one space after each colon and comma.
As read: {"value": 790, "unit": "mL"}
